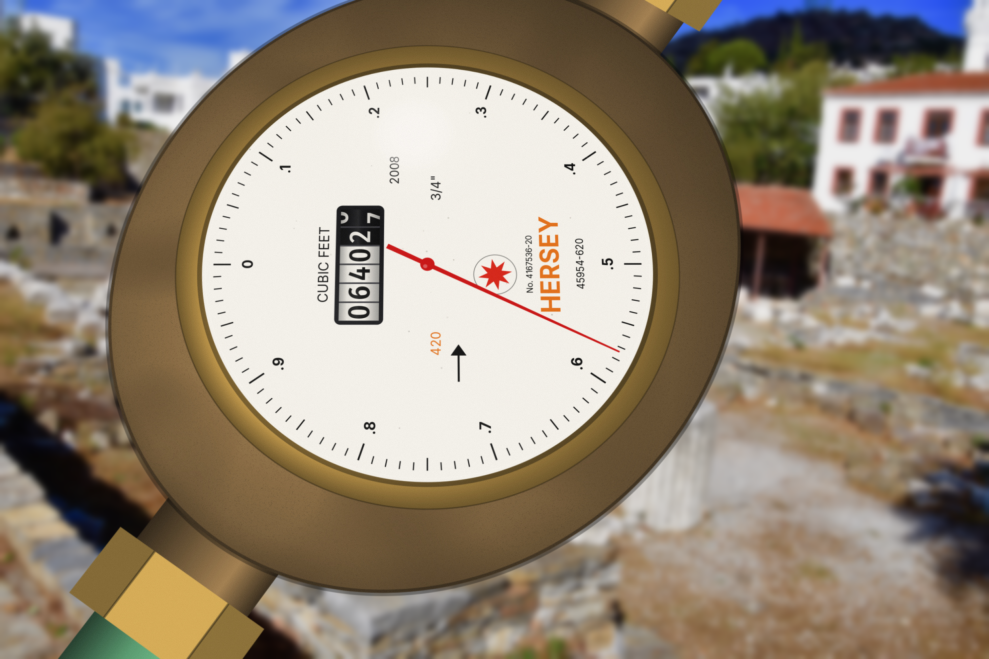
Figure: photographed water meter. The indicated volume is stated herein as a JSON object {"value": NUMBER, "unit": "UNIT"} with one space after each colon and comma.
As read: {"value": 64026.57, "unit": "ft³"}
